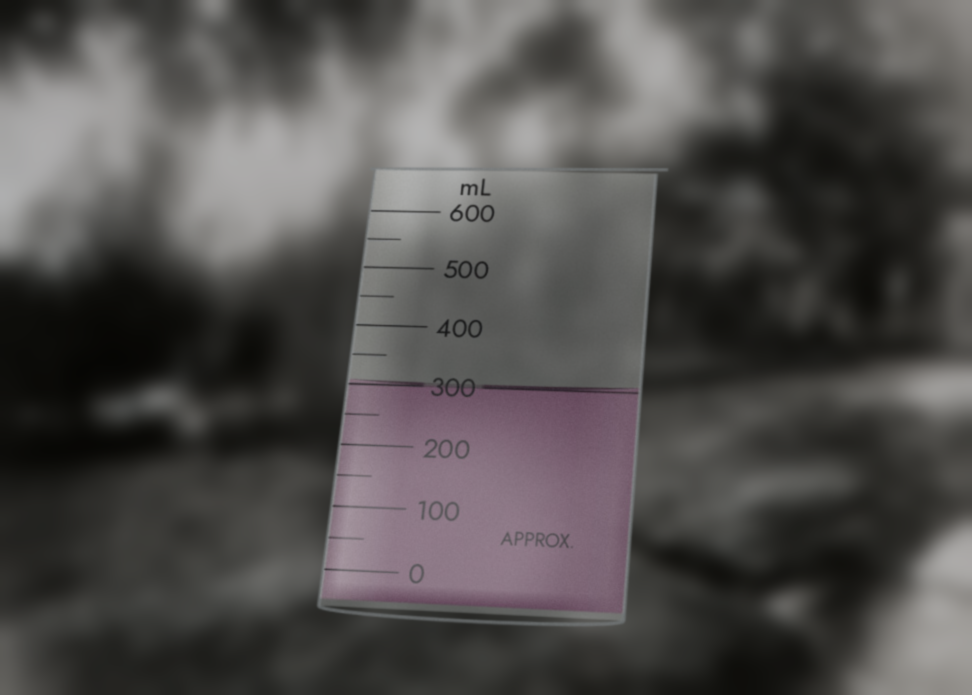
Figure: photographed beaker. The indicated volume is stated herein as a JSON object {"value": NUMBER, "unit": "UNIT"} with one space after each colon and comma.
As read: {"value": 300, "unit": "mL"}
